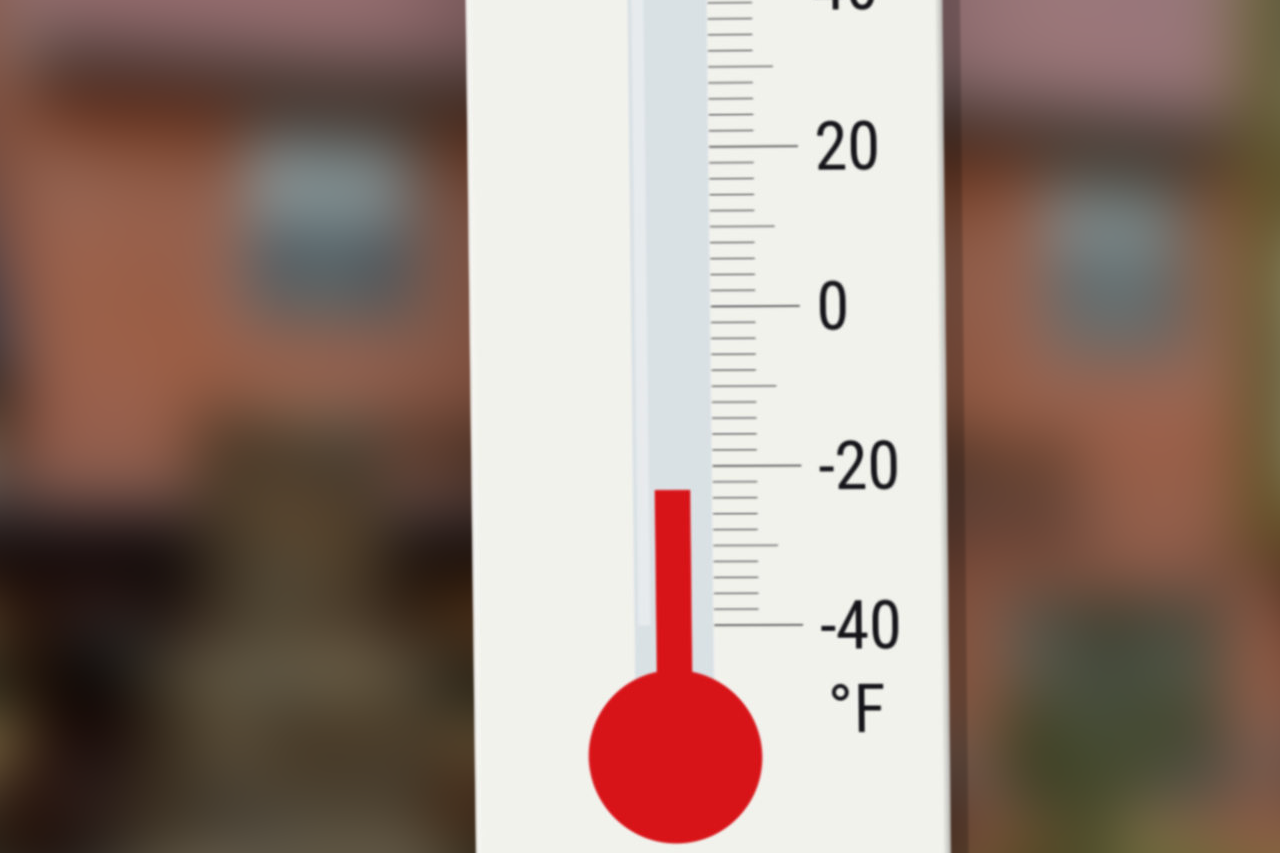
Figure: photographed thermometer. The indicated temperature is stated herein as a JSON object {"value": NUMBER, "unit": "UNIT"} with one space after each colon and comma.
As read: {"value": -23, "unit": "°F"}
